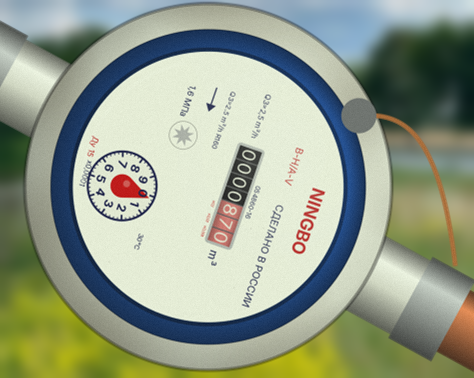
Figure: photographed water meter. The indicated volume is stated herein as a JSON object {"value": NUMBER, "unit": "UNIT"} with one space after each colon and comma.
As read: {"value": 0.8700, "unit": "m³"}
